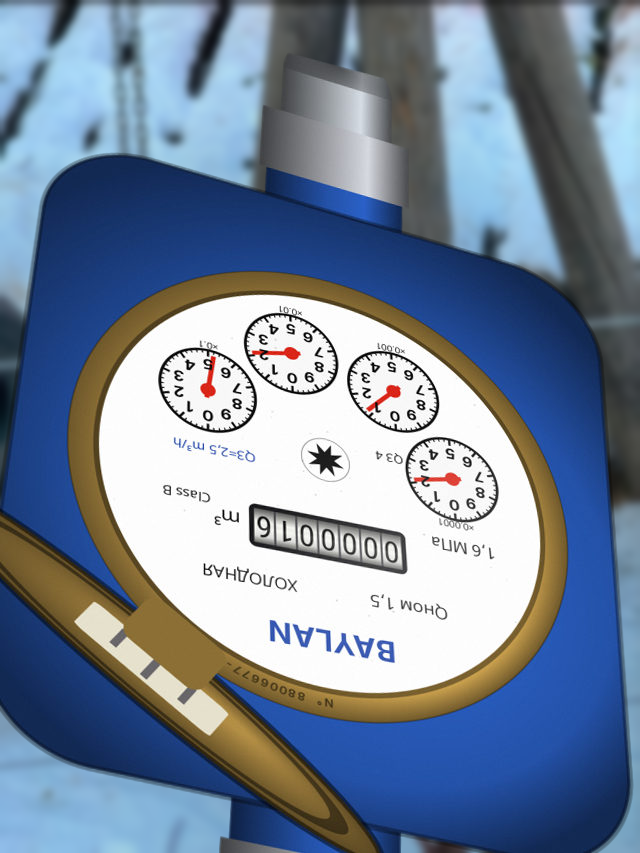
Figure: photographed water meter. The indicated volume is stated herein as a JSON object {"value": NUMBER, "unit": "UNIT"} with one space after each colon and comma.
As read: {"value": 16.5212, "unit": "m³"}
